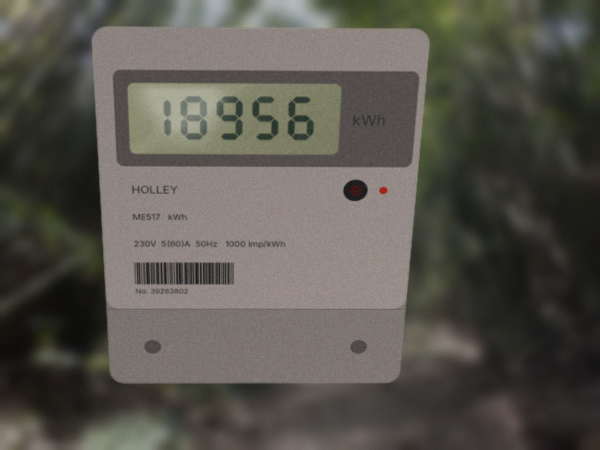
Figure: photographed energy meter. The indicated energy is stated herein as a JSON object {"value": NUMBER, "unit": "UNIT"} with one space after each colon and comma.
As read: {"value": 18956, "unit": "kWh"}
